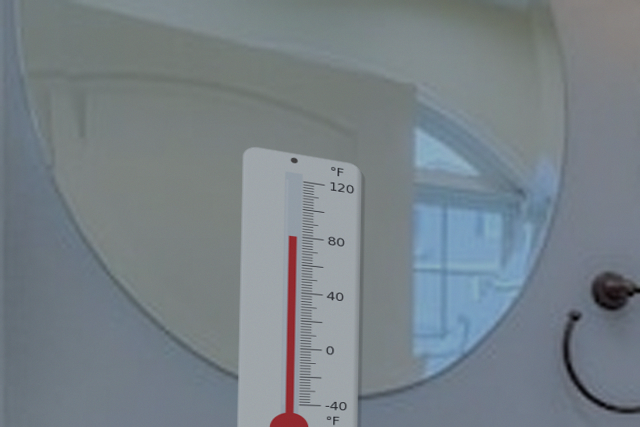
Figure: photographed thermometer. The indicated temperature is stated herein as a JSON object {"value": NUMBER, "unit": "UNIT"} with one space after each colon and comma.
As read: {"value": 80, "unit": "°F"}
